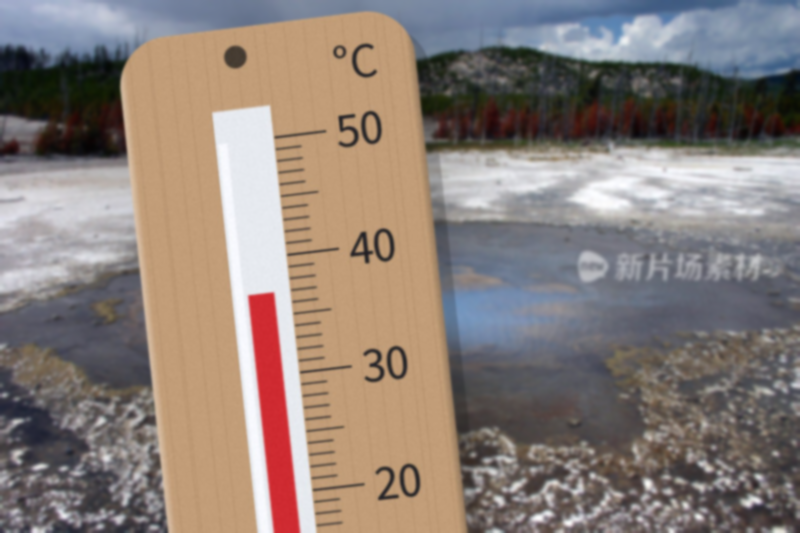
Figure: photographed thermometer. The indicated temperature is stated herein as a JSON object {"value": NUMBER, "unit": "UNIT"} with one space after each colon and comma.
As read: {"value": 37, "unit": "°C"}
